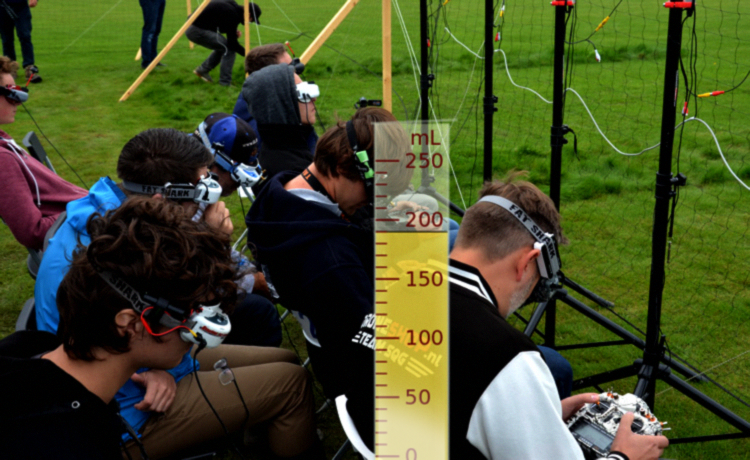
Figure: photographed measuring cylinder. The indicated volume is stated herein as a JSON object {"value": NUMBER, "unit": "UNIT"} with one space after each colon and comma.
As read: {"value": 190, "unit": "mL"}
